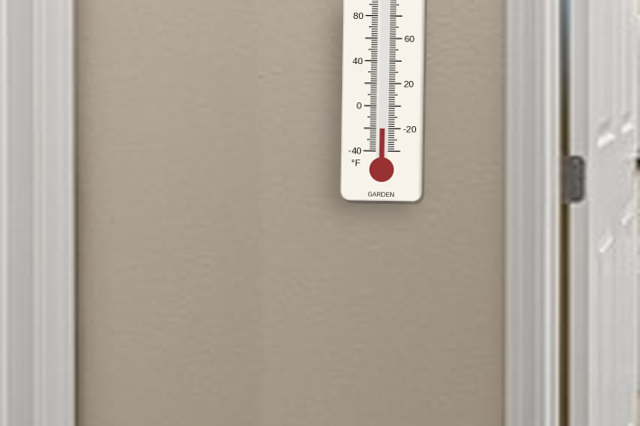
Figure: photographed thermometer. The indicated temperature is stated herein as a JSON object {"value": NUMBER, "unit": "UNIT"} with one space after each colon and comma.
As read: {"value": -20, "unit": "°F"}
